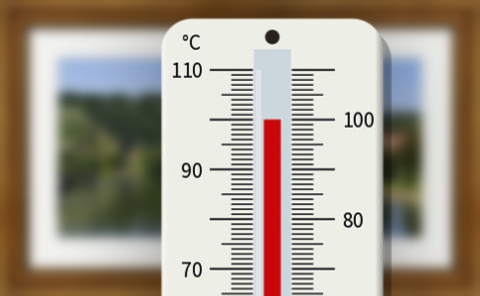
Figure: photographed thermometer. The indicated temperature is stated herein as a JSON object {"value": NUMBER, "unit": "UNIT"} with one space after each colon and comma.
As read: {"value": 100, "unit": "°C"}
